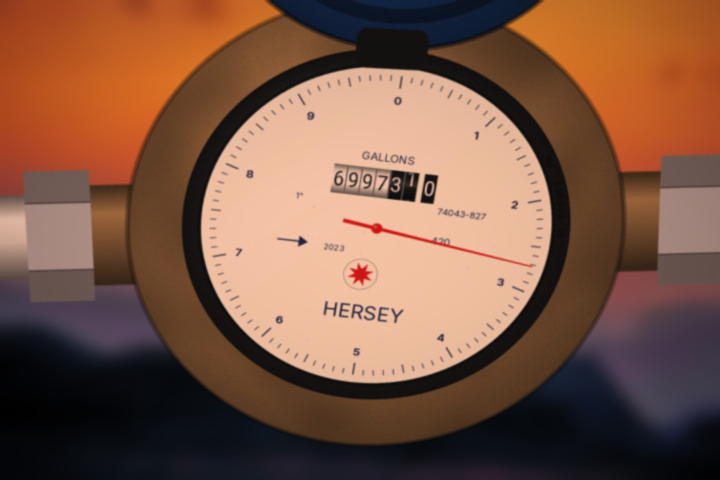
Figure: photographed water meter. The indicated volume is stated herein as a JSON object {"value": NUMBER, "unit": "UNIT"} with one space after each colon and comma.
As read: {"value": 6997312.7, "unit": "gal"}
